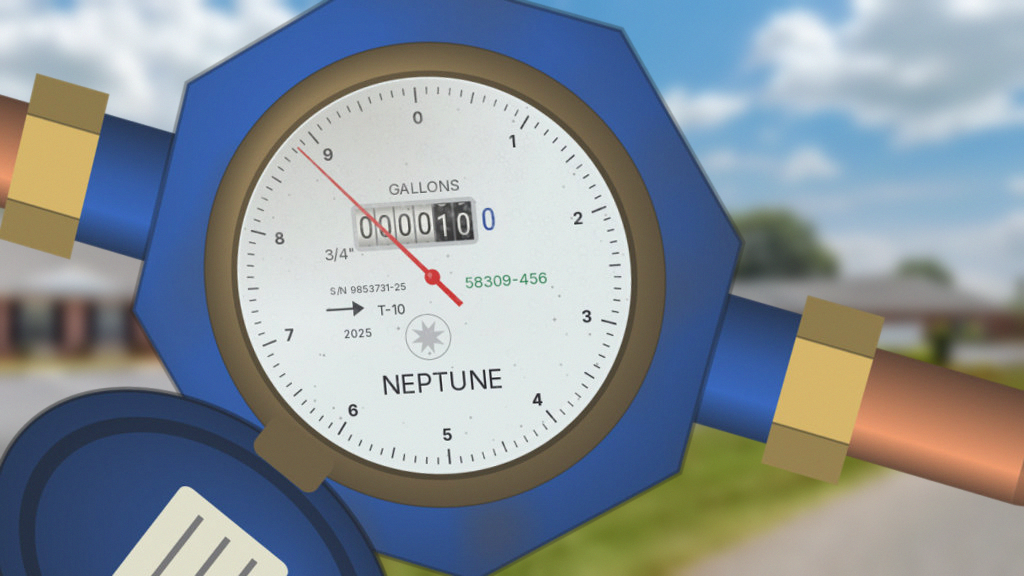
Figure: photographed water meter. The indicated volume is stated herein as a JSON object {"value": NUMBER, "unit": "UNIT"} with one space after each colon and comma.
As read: {"value": 98.8, "unit": "gal"}
